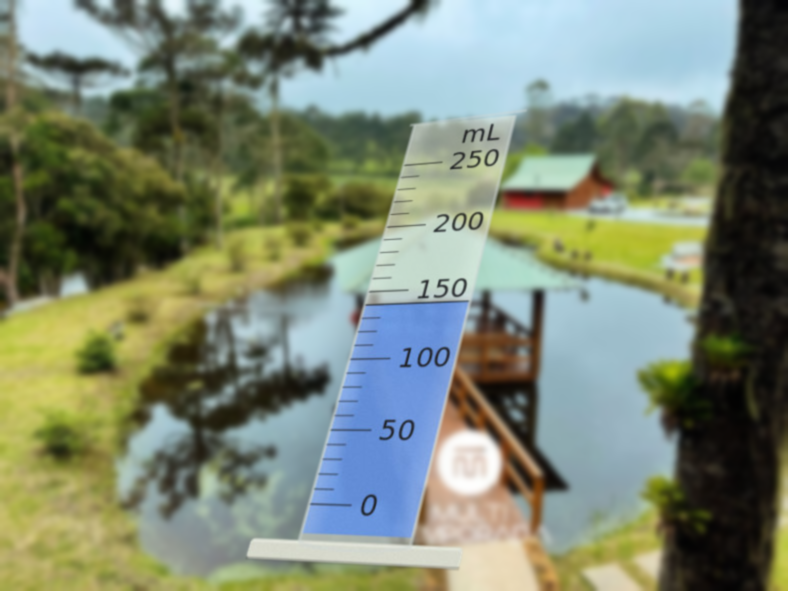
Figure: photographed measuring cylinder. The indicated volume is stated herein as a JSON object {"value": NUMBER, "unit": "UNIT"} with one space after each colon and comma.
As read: {"value": 140, "unit": "mL"}
